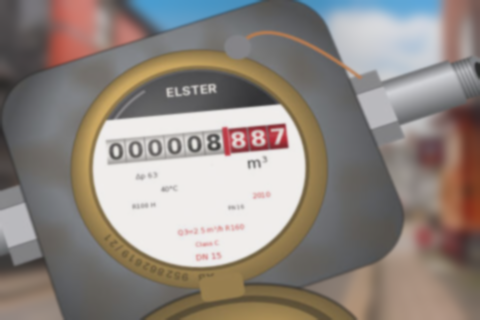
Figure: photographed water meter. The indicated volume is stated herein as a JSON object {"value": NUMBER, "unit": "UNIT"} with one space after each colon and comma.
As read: {"value": 8.887, "unit": "m³"}
